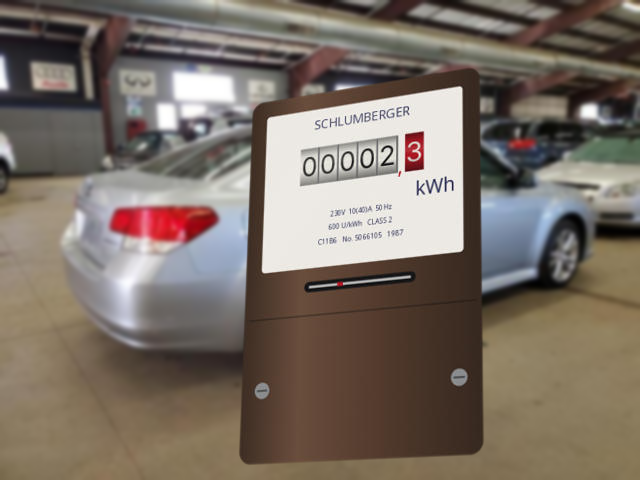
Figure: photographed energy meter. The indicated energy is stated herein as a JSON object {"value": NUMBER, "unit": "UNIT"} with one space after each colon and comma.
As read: {"value": 2.3, "unit": "kWh"}
